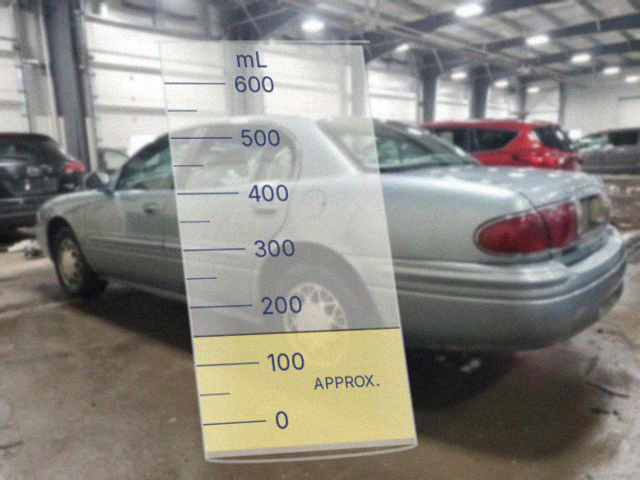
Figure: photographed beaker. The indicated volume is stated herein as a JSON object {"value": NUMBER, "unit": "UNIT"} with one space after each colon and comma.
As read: {"value": 150, "unit": "mL"}
